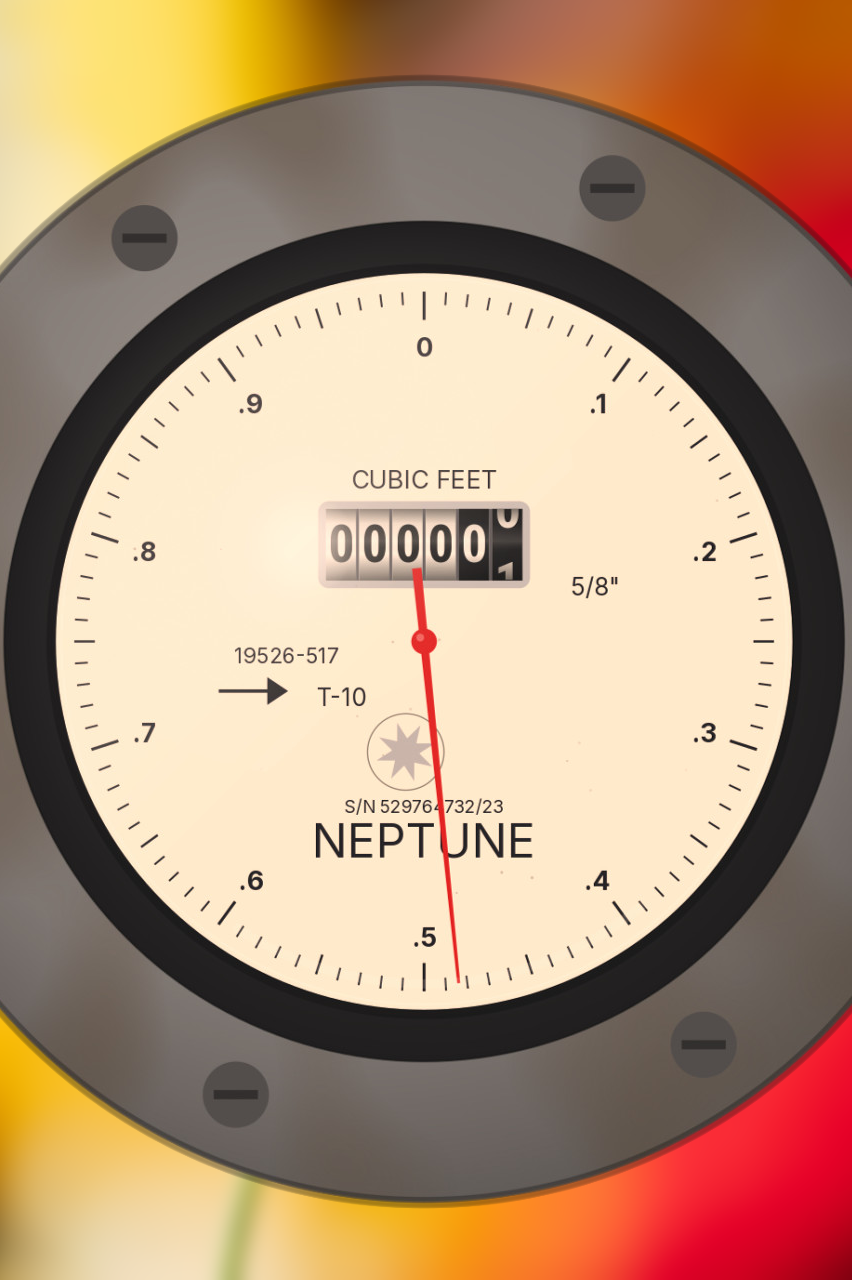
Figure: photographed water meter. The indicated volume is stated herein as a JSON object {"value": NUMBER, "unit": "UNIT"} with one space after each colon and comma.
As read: {"value": 0.48, "unit": "ft³"}
